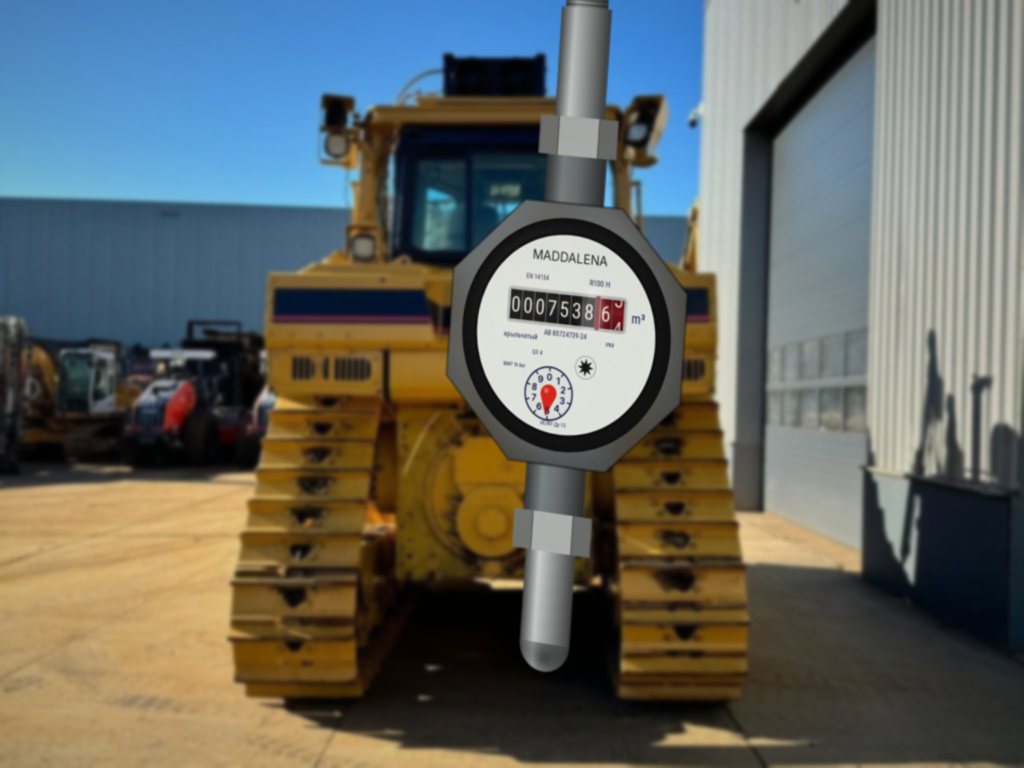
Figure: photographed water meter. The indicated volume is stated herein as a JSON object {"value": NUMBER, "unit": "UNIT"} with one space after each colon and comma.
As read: {"value": 7538.635, "unit": "m³"}
